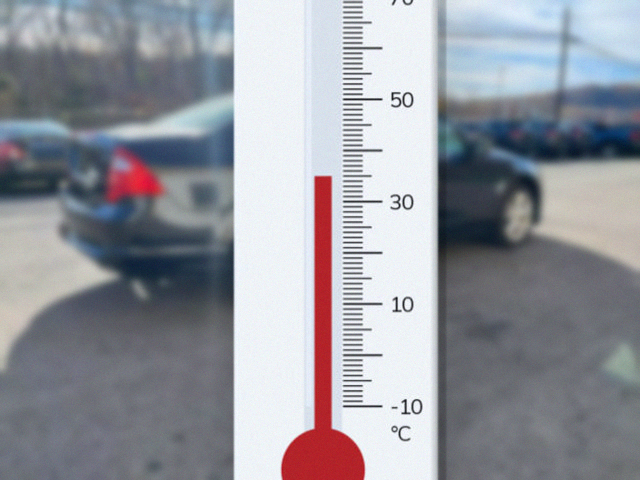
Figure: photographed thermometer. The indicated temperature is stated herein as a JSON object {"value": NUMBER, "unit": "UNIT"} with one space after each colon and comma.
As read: {"value": 35, "unit": "°C"}
